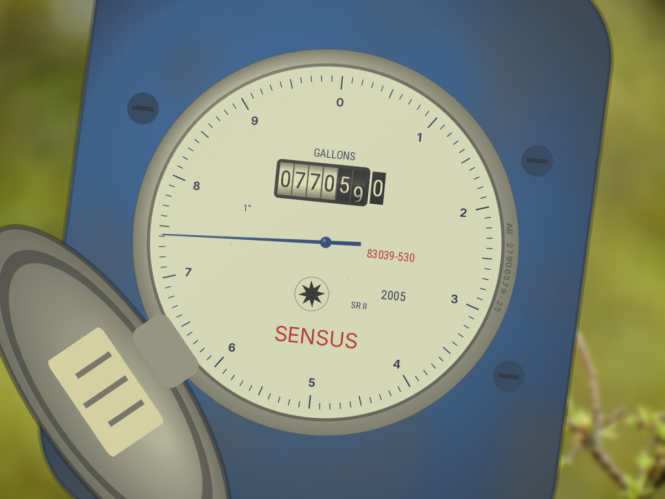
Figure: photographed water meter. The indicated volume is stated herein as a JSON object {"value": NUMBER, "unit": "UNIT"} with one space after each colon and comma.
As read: {"value": 770587.4, "unit": "gal"}
